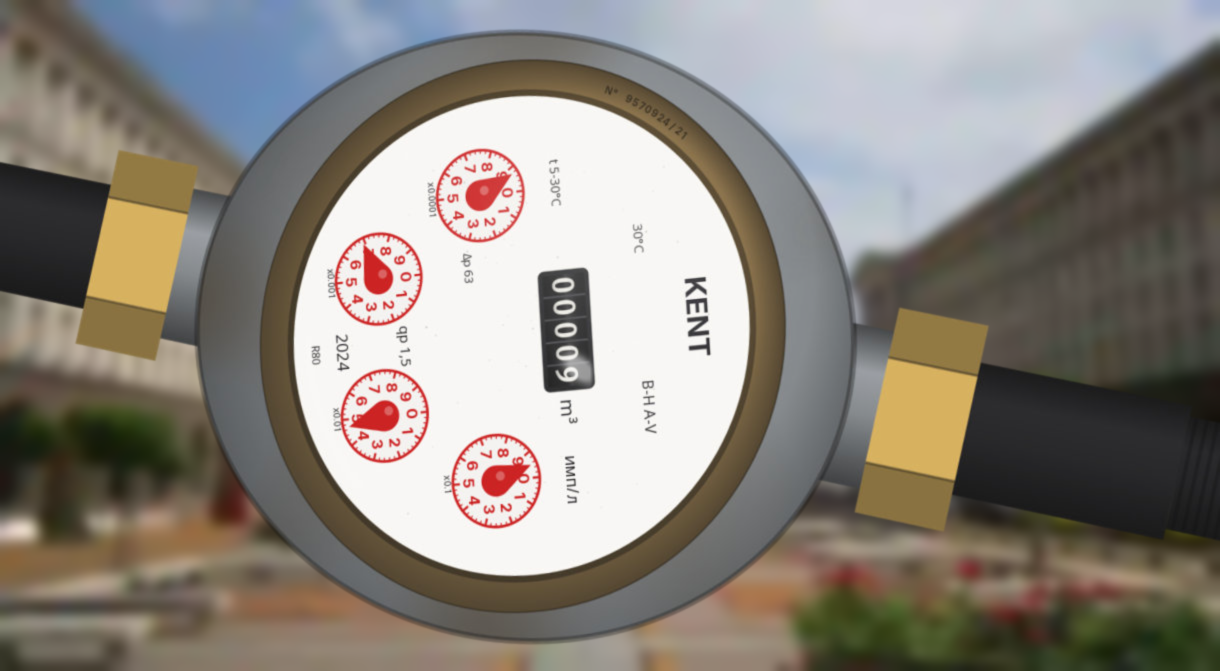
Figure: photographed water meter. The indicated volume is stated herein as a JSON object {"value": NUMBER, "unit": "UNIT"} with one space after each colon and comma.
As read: {"value": 8.9469, "unit": "m³"}
